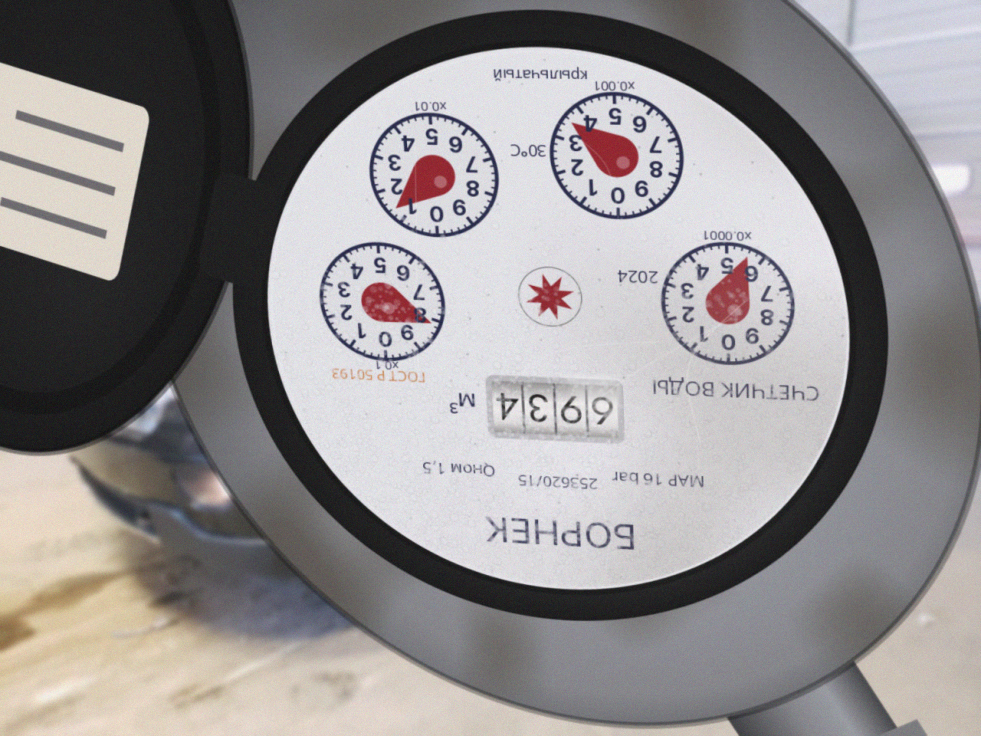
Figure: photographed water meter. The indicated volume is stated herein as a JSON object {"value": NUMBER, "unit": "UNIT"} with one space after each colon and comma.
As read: {"value": 6934.8135, "unit": "m³"}
